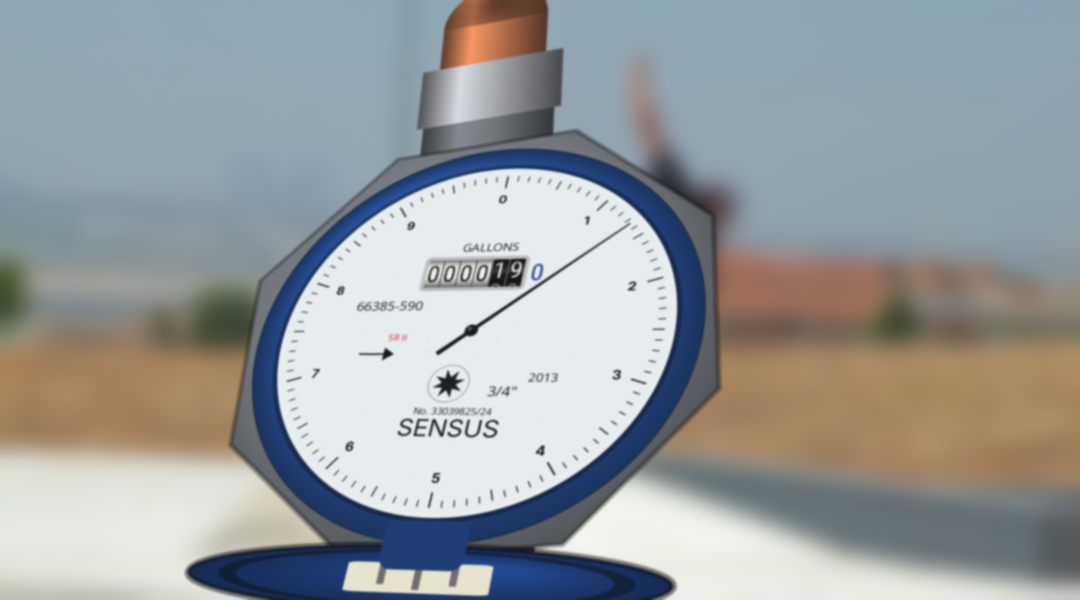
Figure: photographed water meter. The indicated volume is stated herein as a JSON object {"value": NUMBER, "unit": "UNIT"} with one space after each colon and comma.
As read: {"value": 191.3, "unit": "gal"}
